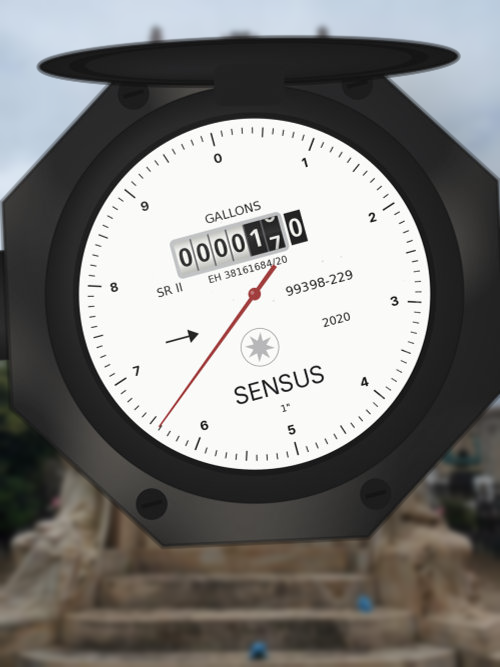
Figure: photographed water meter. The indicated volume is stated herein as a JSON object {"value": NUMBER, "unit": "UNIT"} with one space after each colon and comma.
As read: {"value": 166.4, "unit": "gal"}
